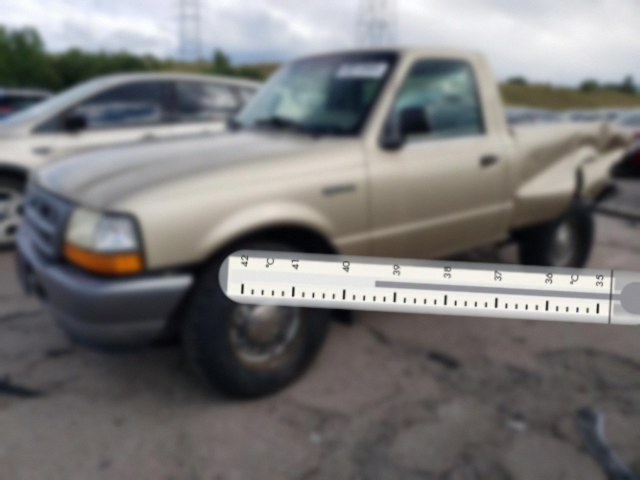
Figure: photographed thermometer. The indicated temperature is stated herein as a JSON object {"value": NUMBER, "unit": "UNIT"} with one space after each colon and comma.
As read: {"value": 39.4, "unit": "°C"}
